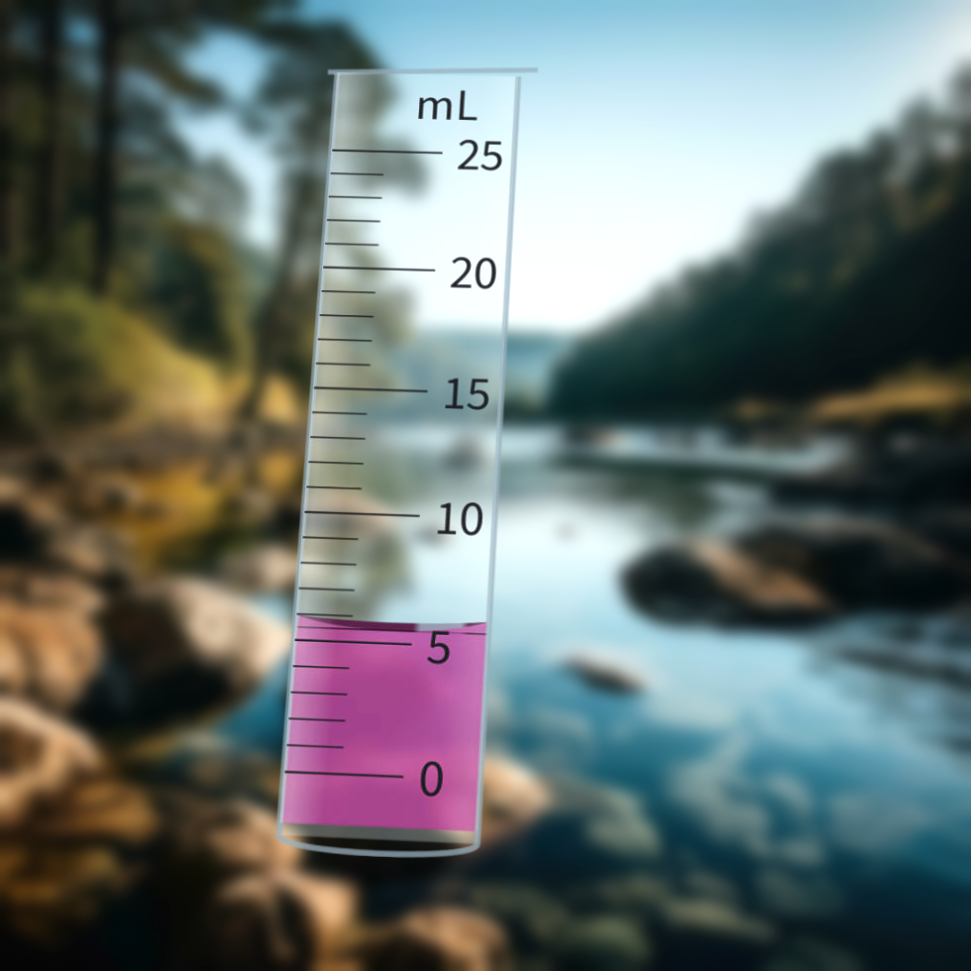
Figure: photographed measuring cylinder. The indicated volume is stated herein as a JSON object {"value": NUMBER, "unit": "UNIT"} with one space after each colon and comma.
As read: {"value": 5.5, "unit": "mL"}
